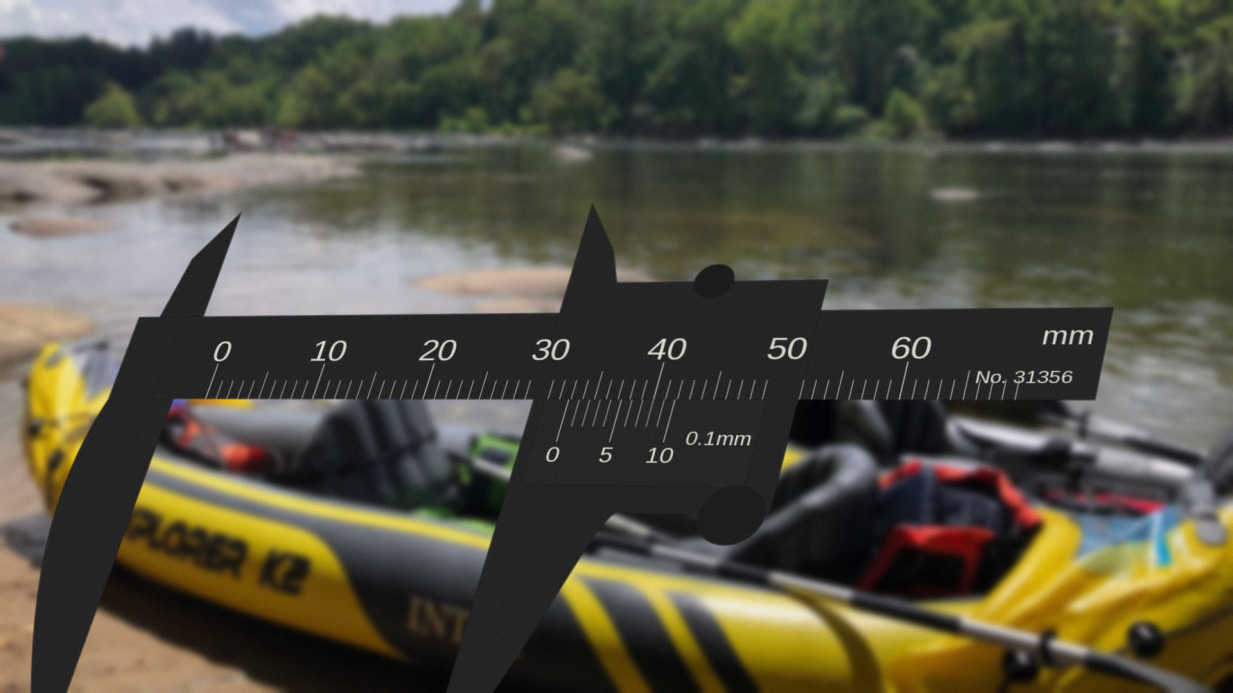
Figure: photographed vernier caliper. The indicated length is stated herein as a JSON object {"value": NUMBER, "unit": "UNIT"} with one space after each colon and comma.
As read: {"value": 32.8, "unit": "mm"}
